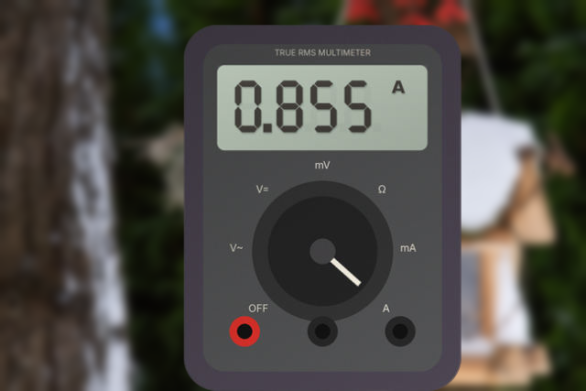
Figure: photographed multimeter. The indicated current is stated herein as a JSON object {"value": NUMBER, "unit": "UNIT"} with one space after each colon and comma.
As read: {"value": 0.855, "unit": "A"}
